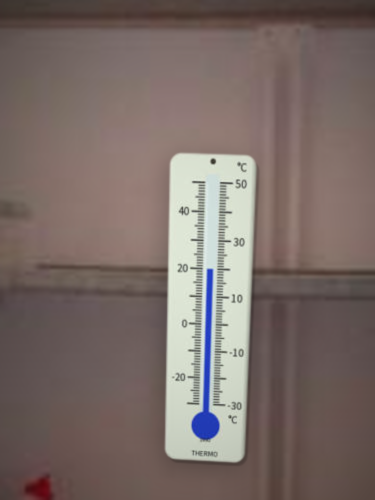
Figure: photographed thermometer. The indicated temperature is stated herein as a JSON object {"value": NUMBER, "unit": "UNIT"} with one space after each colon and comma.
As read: {"value": 20, "unit": "°C"}
